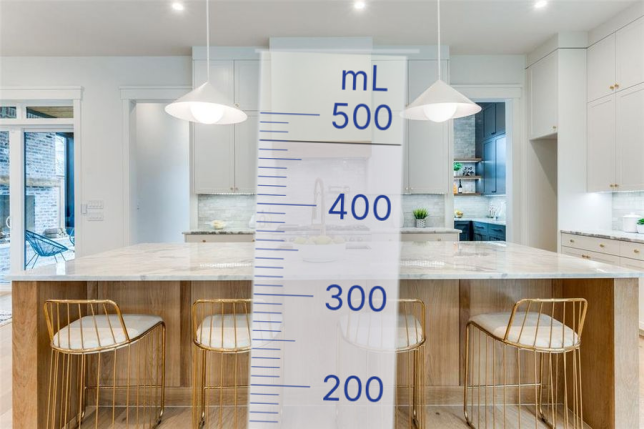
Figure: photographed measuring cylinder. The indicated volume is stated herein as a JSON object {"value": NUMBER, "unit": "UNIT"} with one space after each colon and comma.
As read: {"value": 470, "unit": "mL"}
